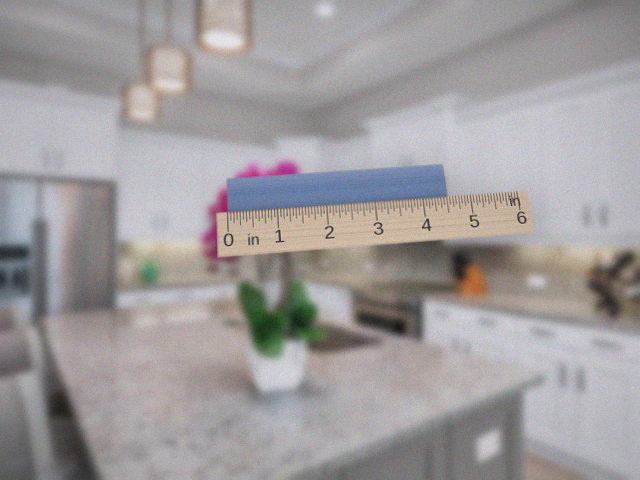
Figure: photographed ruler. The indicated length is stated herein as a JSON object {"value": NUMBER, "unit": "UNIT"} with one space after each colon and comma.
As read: {"value": 4.5, "unit": "in"}
